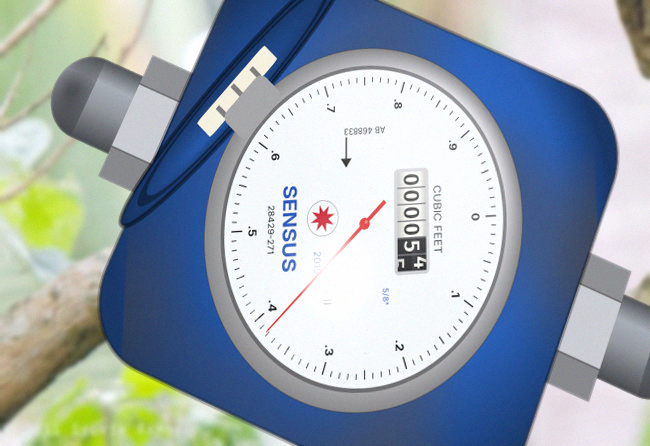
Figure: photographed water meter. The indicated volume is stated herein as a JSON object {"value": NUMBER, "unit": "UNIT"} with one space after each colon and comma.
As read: {"value": 54.38, "unit": "ft³"}
